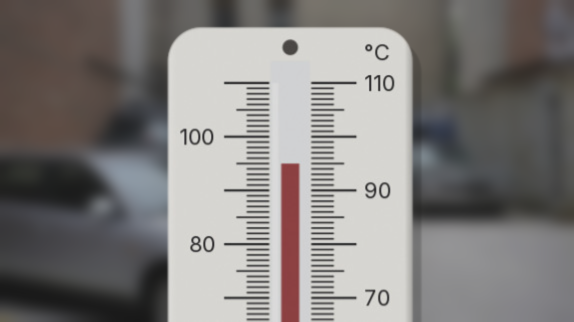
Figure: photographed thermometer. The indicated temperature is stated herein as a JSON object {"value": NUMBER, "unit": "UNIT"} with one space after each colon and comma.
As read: {"value": 95, "unit": "°C"}
